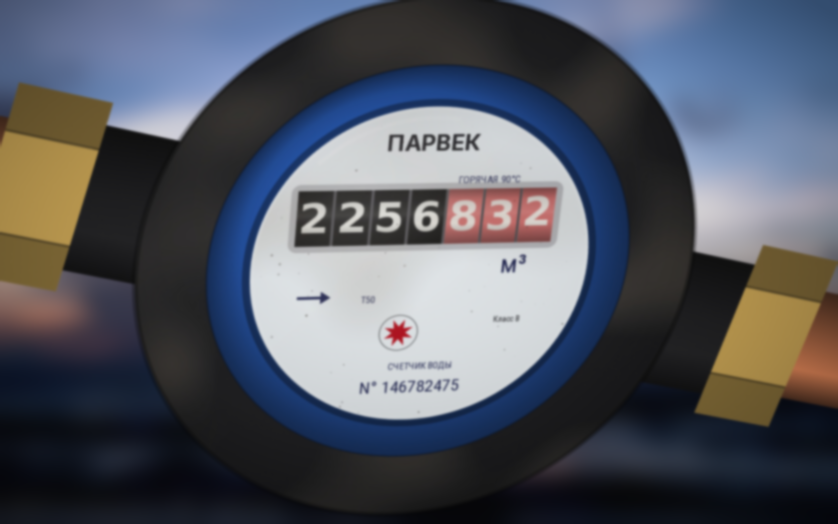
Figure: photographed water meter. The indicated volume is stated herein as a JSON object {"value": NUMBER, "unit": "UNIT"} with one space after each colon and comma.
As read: {"value": 2256.832, "unit": "m³"}
